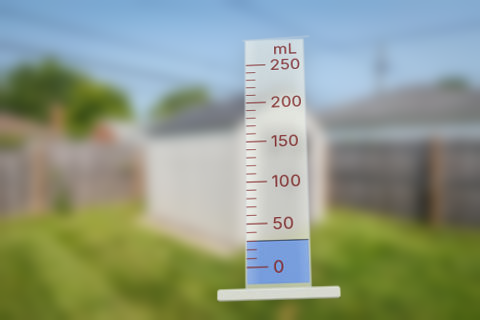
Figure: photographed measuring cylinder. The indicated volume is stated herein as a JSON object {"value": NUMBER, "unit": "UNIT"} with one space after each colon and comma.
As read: {"value": 30, "unit": "mL"}
